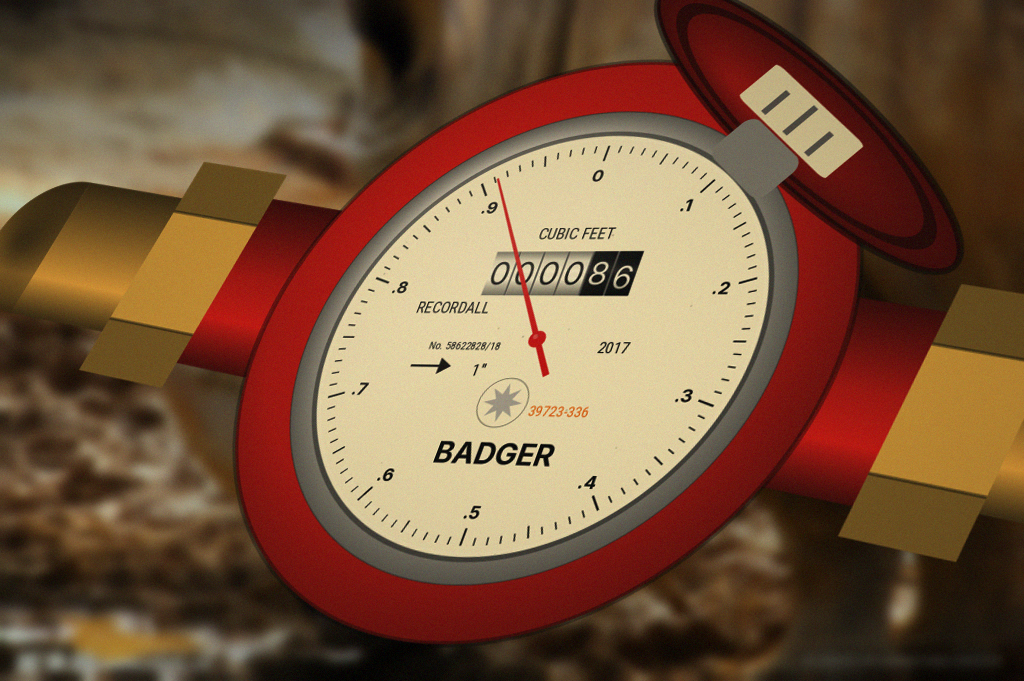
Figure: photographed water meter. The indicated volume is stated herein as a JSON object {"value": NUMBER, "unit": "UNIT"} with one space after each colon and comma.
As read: {"value": 85.91, "unit": "ft³"}
